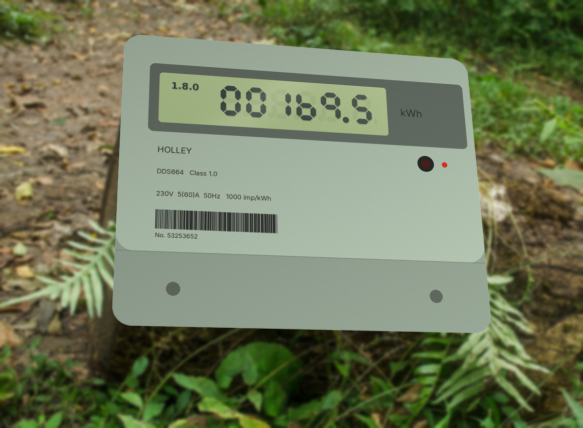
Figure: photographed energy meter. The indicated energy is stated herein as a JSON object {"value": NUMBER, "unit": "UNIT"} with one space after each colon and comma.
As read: {"value": 169.5, "unit": "kWh"}
